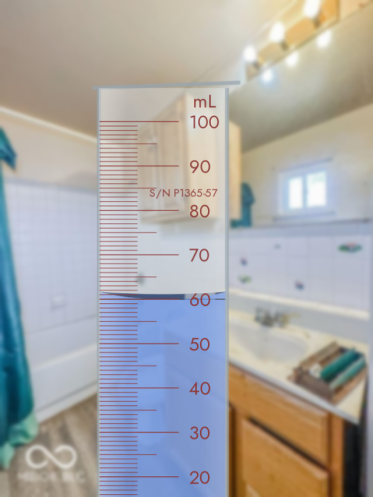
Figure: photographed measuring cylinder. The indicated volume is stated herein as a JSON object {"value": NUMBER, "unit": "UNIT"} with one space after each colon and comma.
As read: {"value": 60, "unit": "mL"}
